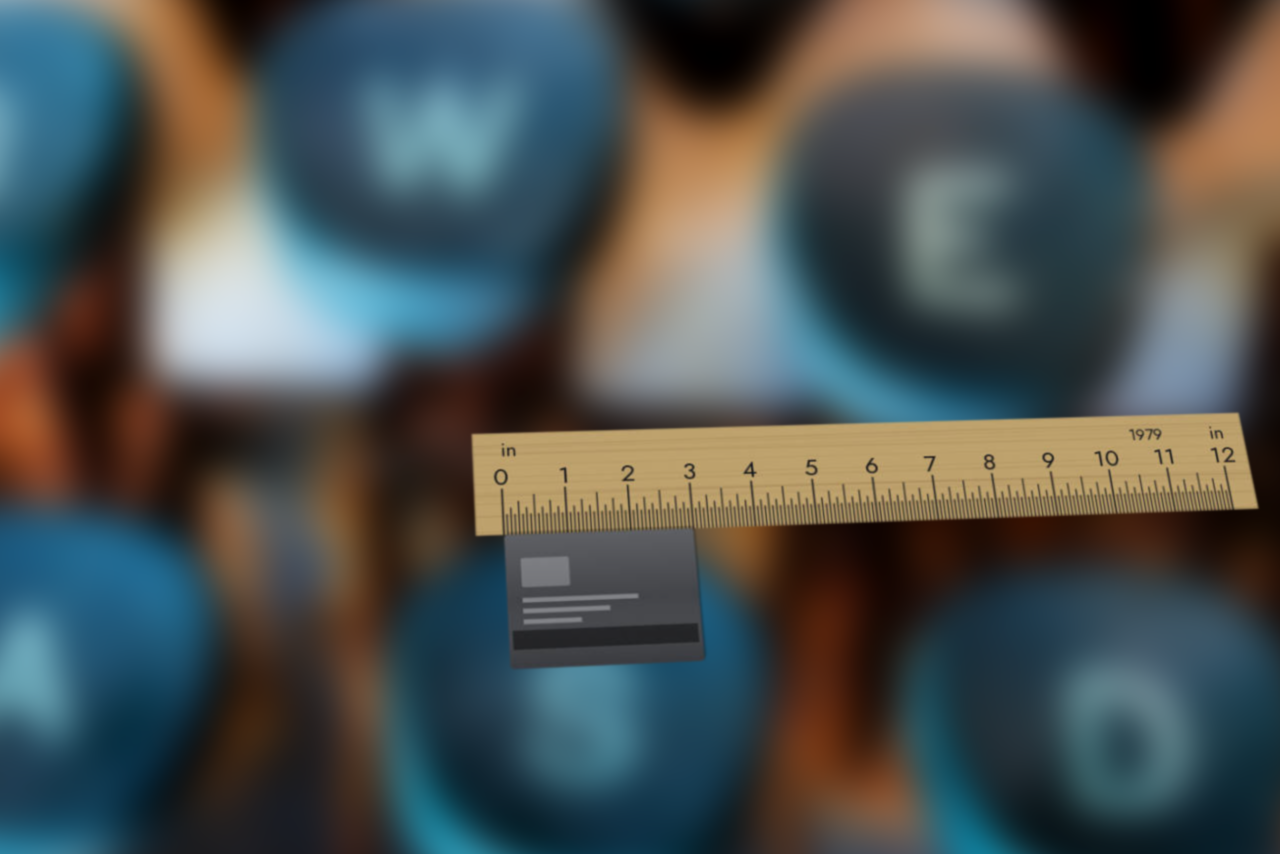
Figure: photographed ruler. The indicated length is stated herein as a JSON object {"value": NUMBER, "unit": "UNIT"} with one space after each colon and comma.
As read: {"value": 3, "unit": "in"}
